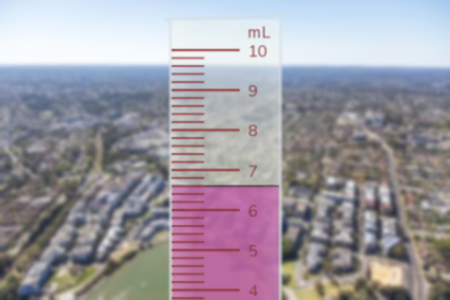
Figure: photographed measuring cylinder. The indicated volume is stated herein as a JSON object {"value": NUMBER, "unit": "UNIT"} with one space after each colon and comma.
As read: {"value": 6.6, "unit": "mL"}
